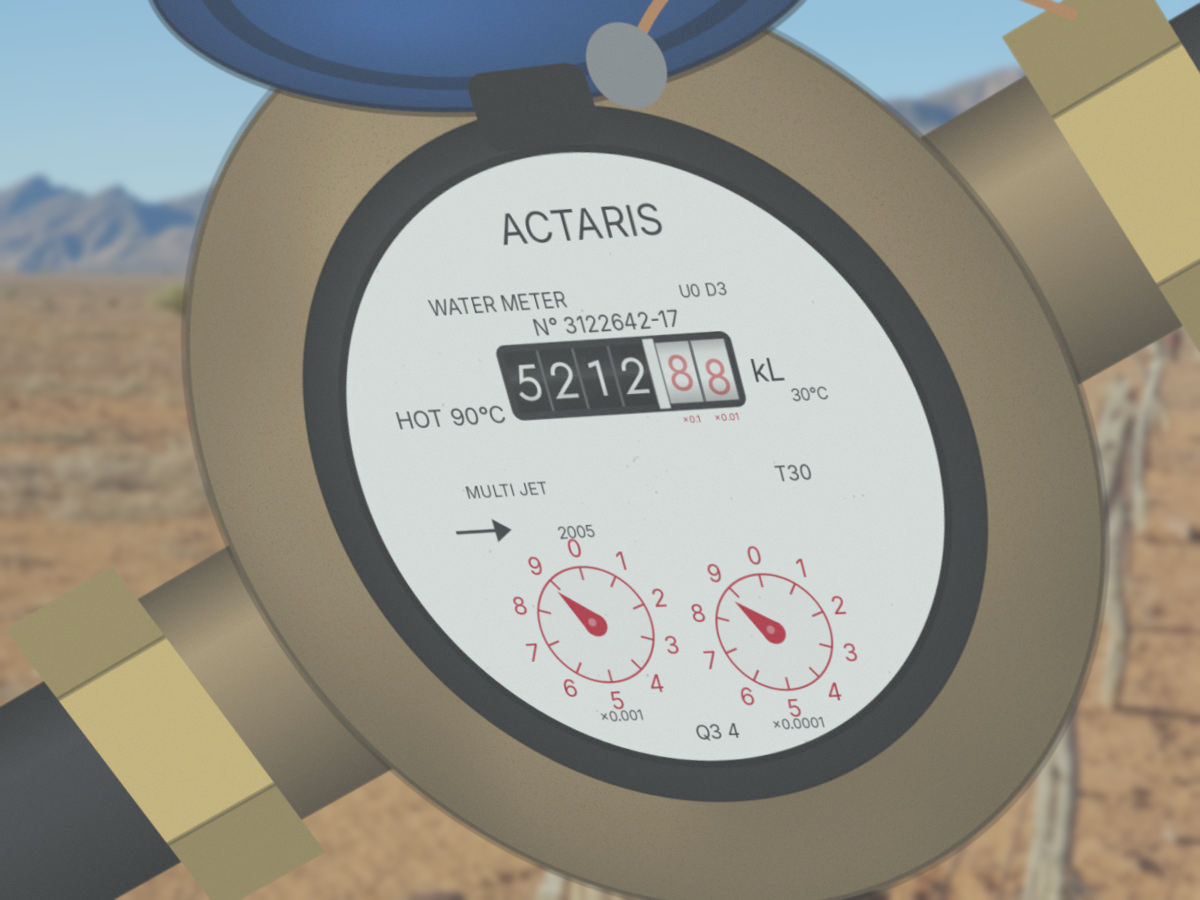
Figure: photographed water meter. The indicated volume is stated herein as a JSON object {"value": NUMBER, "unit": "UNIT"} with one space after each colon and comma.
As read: {"value": 5212.8788, "unit": "kL"}
